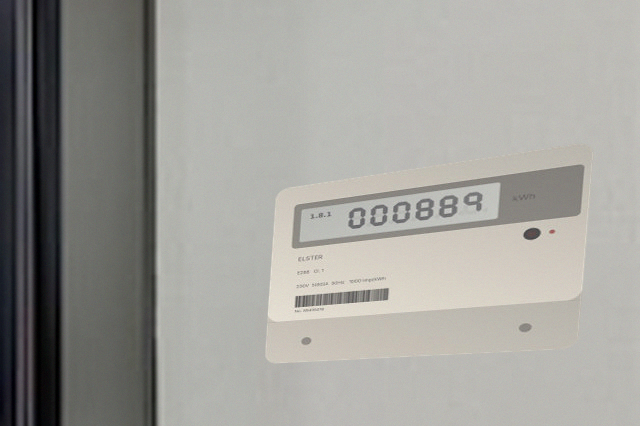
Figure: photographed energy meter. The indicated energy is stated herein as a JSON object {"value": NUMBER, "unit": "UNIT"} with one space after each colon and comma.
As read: {"value": 889, "unit": "kWh"}
